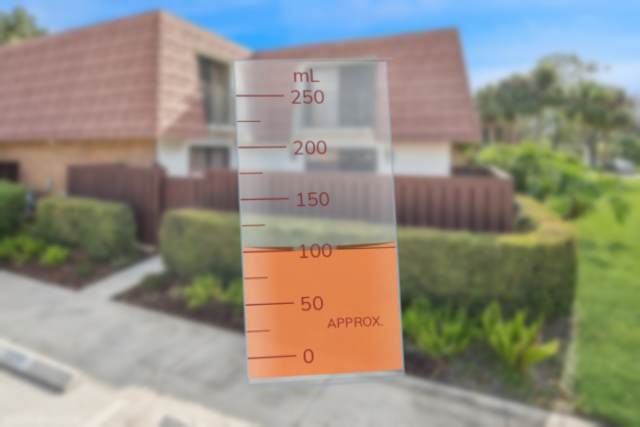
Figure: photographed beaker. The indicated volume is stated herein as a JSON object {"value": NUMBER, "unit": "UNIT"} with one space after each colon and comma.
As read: {"value": 100, "unit": "mL"}
